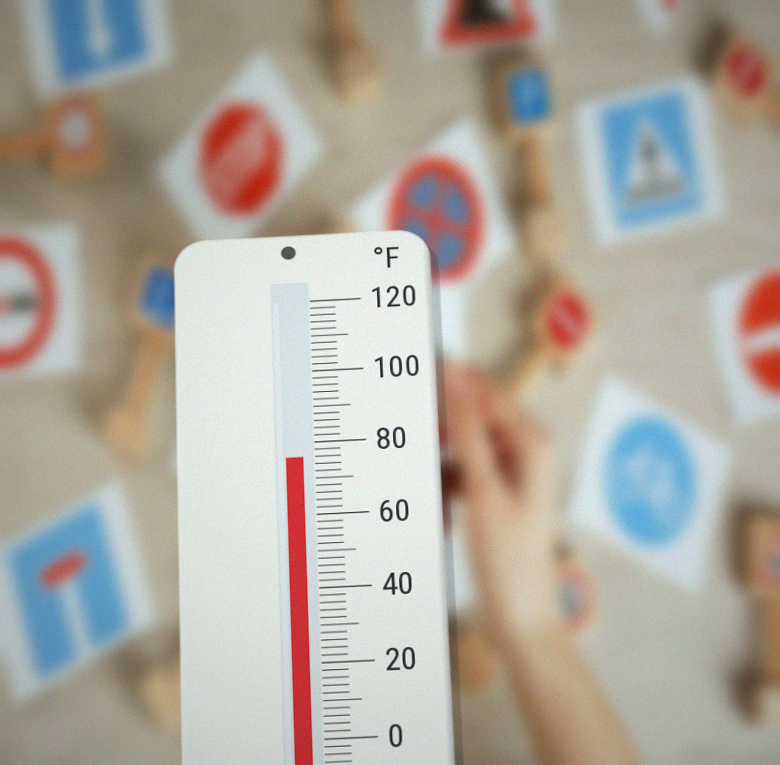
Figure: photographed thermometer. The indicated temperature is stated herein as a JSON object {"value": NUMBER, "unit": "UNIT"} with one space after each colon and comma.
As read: {"value": 76, "unit": "°F"}
